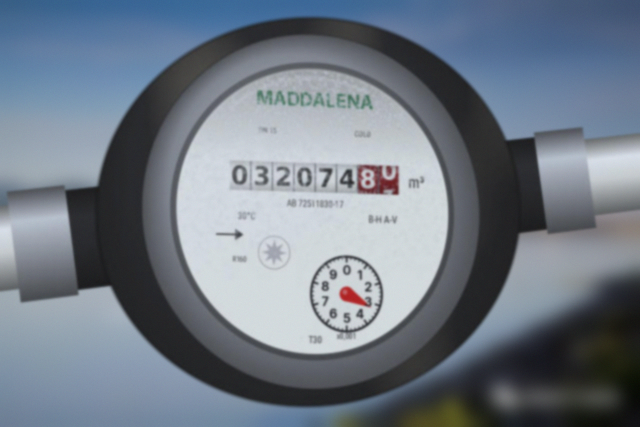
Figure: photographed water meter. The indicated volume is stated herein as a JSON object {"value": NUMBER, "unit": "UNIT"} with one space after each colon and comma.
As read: {"value": 32074.803, "unit": "m³"}
